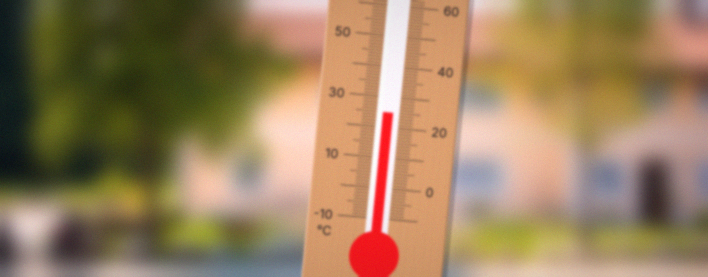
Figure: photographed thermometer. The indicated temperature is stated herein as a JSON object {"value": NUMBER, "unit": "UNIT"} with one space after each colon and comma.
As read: {"value": 25, "unit": "°C"}
